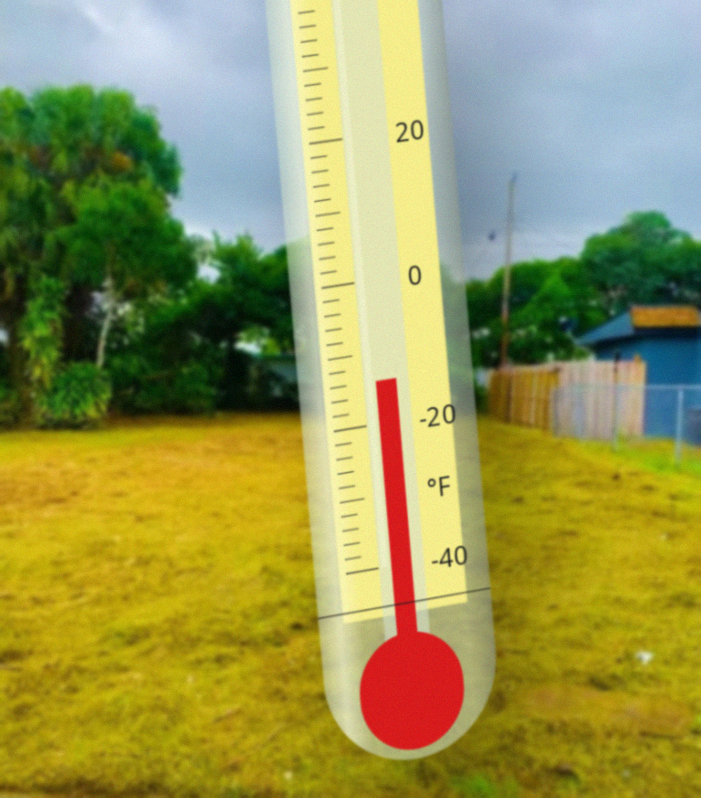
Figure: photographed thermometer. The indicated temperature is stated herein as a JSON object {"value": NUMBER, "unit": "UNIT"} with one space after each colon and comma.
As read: {"value": -14, "unit": "°F"}
